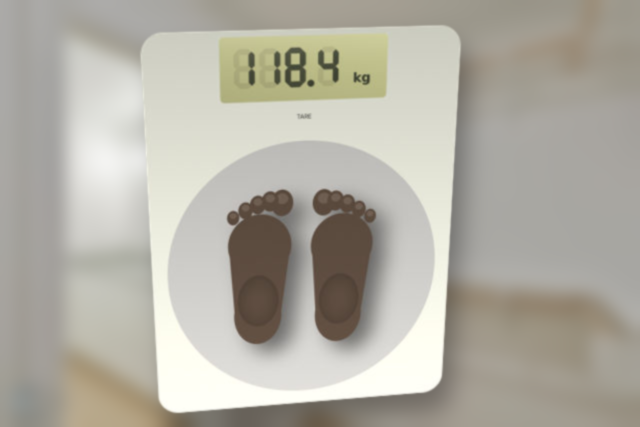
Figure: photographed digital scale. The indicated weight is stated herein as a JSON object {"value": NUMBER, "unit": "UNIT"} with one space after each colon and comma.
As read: {"value": 118.4, "unit": "kg"}
